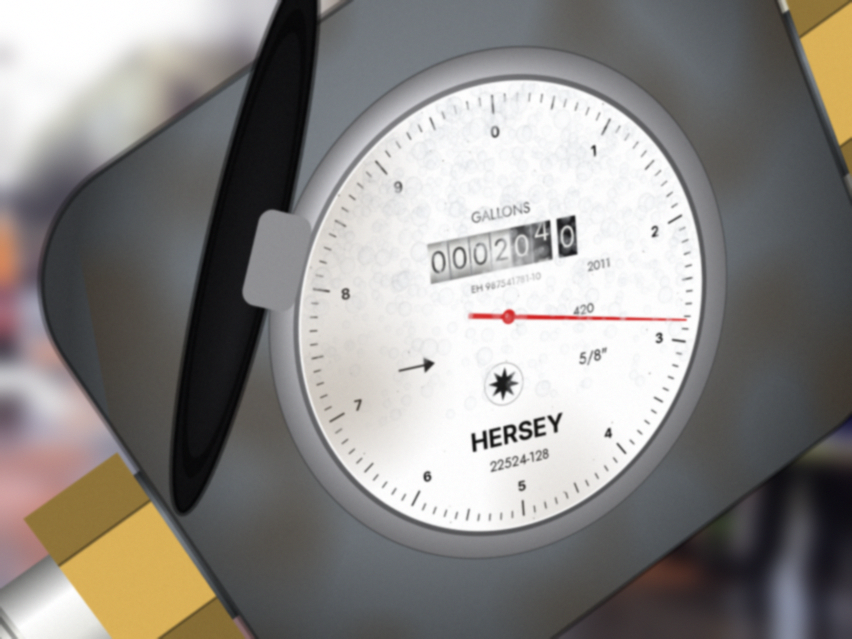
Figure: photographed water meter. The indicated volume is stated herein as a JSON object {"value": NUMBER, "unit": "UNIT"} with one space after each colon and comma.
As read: {"value": 2042.8, "unit": "gal"}
